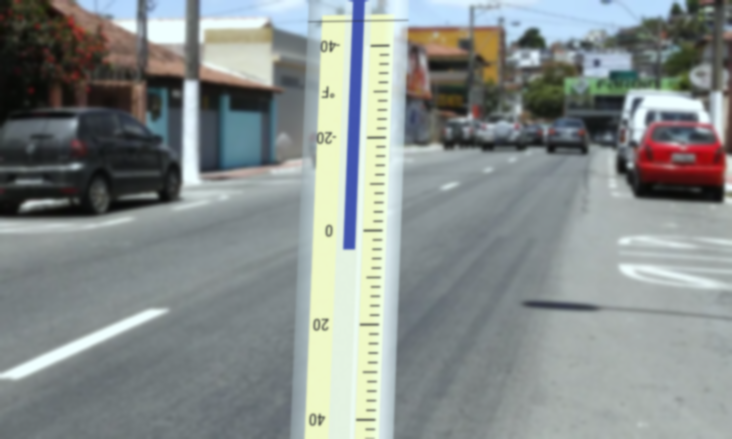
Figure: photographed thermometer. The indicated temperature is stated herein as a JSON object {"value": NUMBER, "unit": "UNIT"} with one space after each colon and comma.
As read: {"value": 4, "unit": "°F"}
